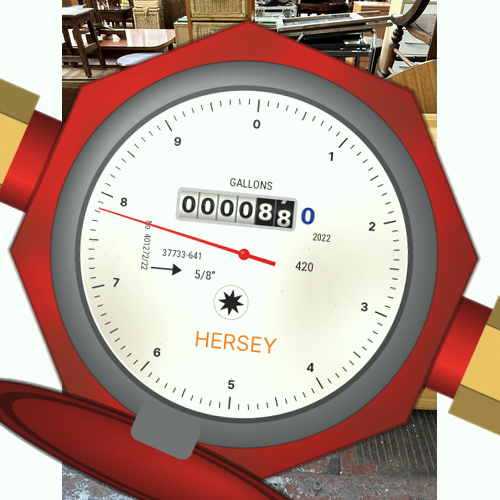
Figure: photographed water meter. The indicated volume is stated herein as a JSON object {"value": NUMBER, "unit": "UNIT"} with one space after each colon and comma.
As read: {"value": 877.8, "unit": "gal"}
